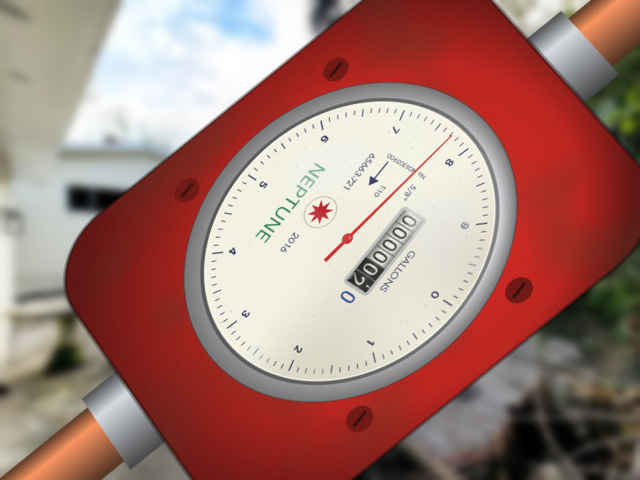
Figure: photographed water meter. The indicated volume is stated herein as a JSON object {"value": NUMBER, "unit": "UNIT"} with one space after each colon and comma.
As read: {"value": 17.7, "unit": "gal"}
